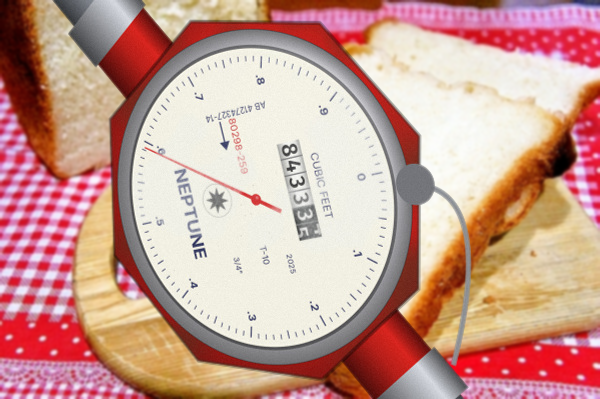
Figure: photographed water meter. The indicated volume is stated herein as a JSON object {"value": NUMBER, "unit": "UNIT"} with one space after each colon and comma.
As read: {"value": 843334.59, "unit": "ft³"}
